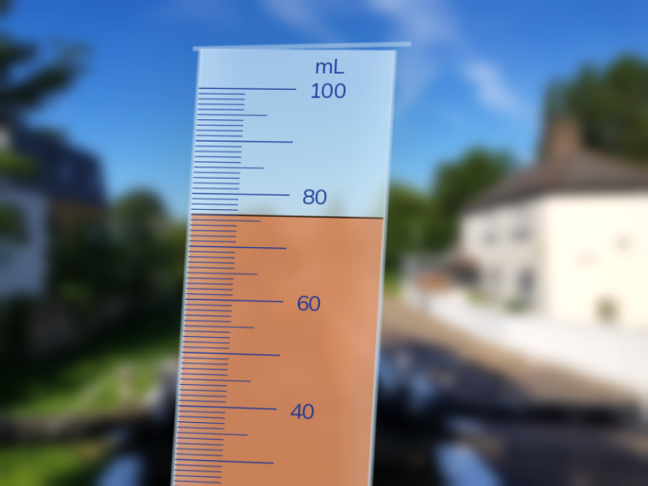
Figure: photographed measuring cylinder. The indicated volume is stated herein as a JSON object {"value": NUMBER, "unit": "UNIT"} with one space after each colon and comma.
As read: {"value": 76, "unit": "mL"}
